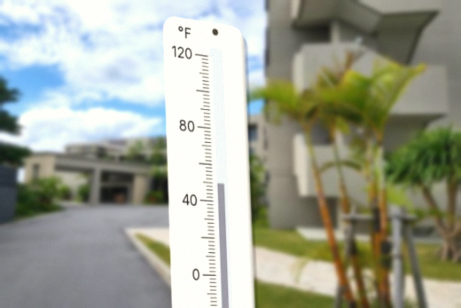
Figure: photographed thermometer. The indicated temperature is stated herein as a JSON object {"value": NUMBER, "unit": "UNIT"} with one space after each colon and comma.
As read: {"value": 50, "unit": "°F"}
